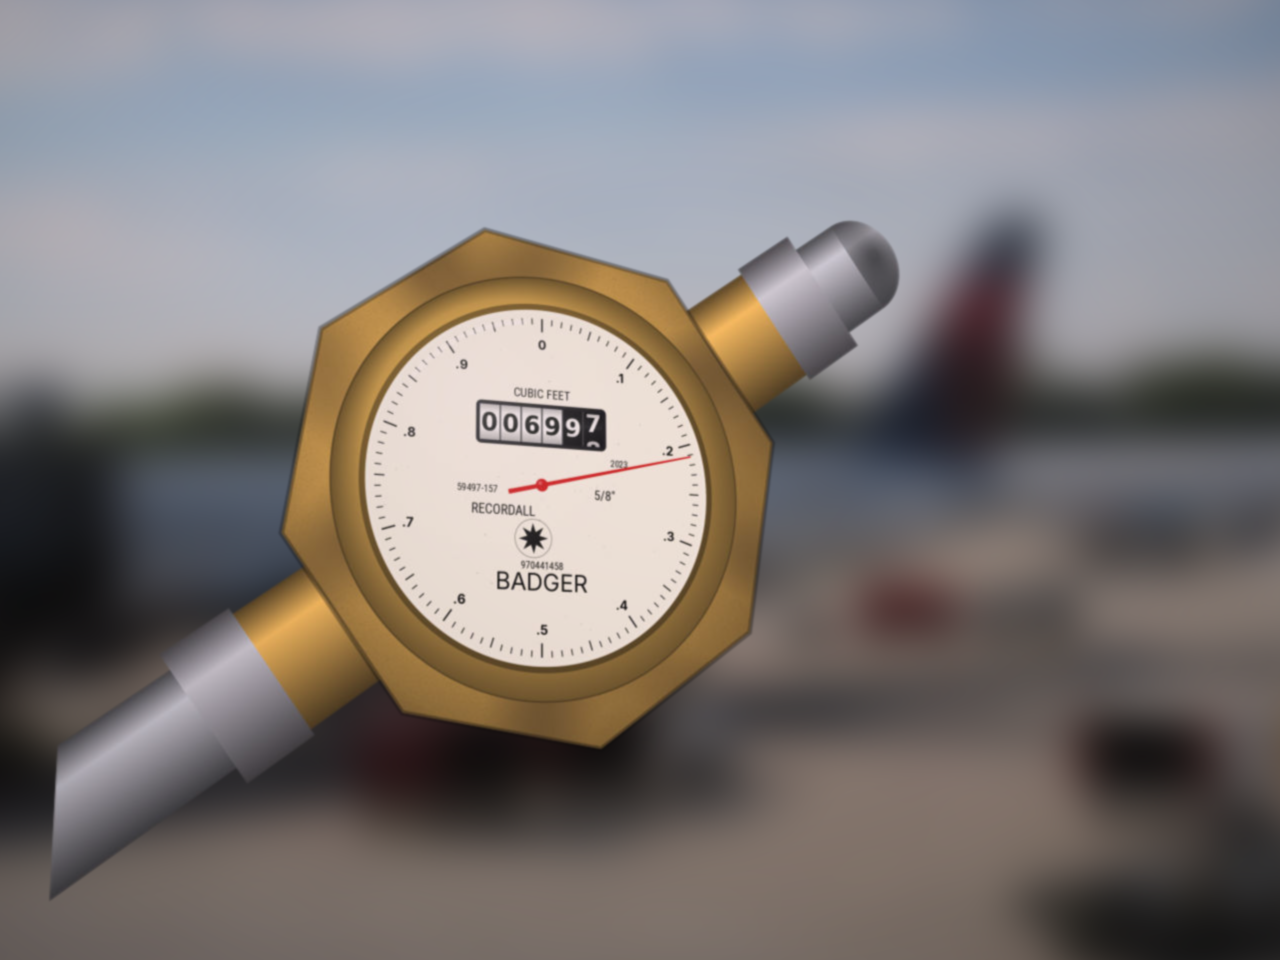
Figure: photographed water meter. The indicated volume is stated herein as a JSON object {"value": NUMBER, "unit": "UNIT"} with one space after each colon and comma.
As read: {"value": 6997.21, "unit": "ft³"}
